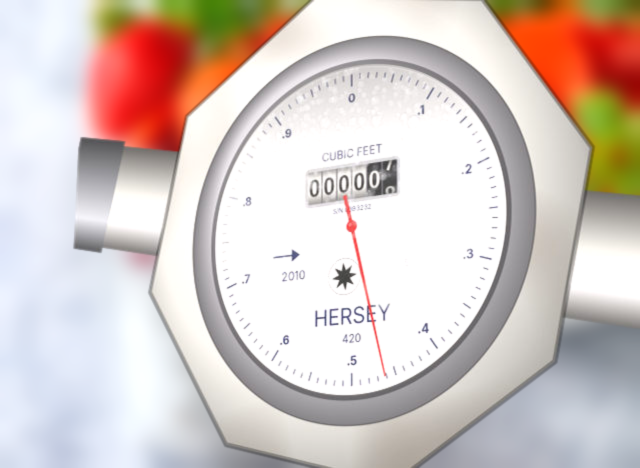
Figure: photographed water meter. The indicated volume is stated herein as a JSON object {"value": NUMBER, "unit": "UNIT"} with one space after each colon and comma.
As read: {"value": 7.46, "unit": "ft³"}
